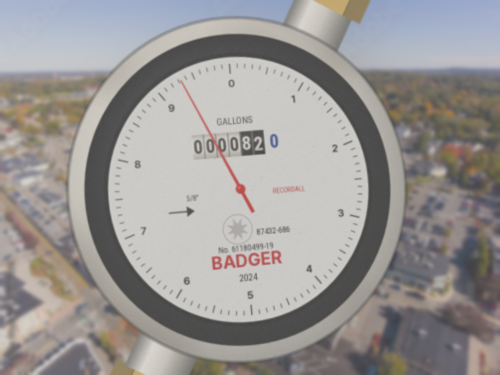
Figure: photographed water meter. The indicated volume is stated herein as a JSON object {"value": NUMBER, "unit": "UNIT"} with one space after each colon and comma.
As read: {"value": 819.3, "unit": "gal"}
